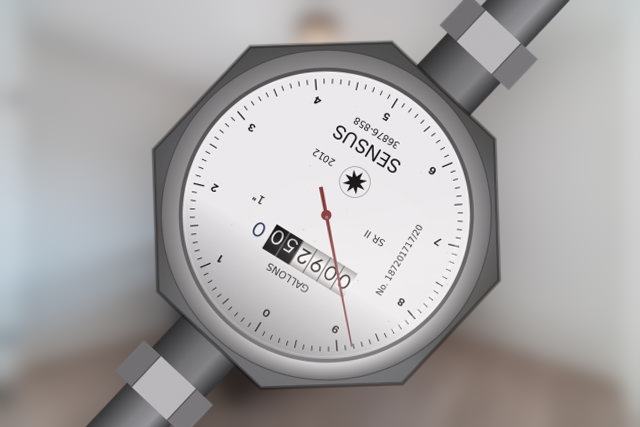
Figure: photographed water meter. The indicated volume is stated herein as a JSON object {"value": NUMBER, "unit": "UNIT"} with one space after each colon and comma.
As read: {"value": 92498.8, "unit": "gal"}
